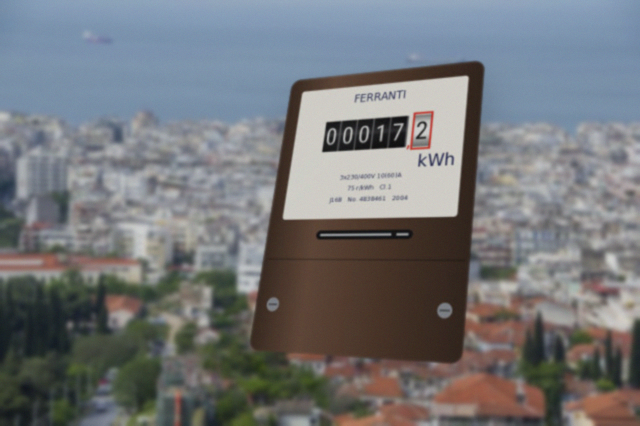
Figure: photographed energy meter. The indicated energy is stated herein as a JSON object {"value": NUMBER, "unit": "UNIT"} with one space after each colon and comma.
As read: {"value": 17.2, "unit": "kWh"}
